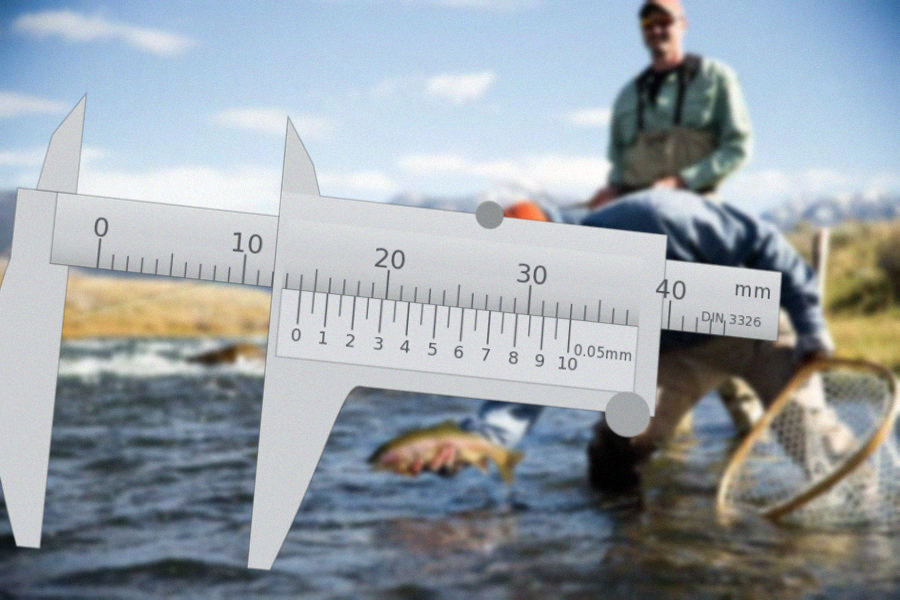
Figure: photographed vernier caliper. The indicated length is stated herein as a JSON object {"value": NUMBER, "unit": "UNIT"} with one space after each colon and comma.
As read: {"value": 14.0, "unit": "mm"}
